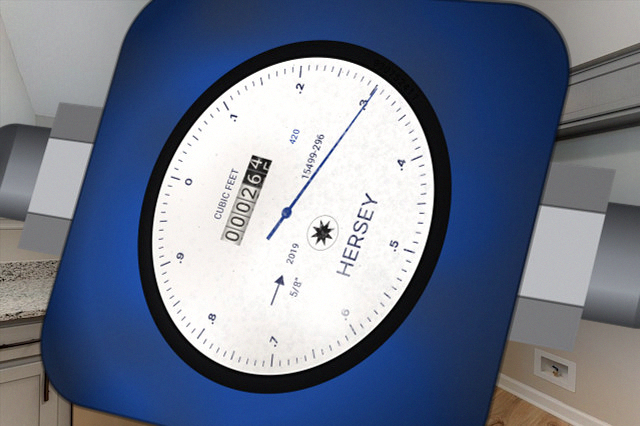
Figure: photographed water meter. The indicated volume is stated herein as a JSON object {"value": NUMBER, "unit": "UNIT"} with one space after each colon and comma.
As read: {"value": 264.30, "unit": "ft³"}
